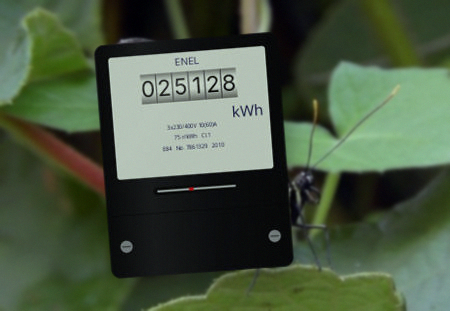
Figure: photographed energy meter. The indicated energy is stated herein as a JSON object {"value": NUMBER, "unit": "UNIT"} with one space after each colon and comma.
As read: {"value": 25128, "unit": "kWh"}
